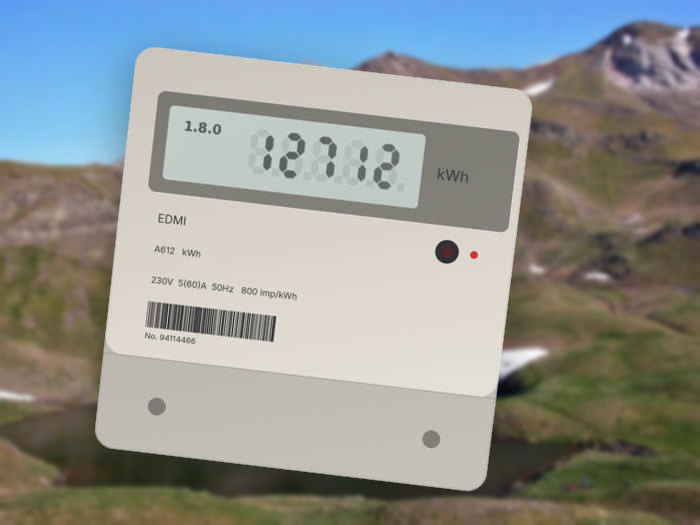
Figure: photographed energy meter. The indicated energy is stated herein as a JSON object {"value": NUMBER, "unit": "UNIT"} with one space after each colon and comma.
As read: {"value": 12712, "unit": "kWh"}
